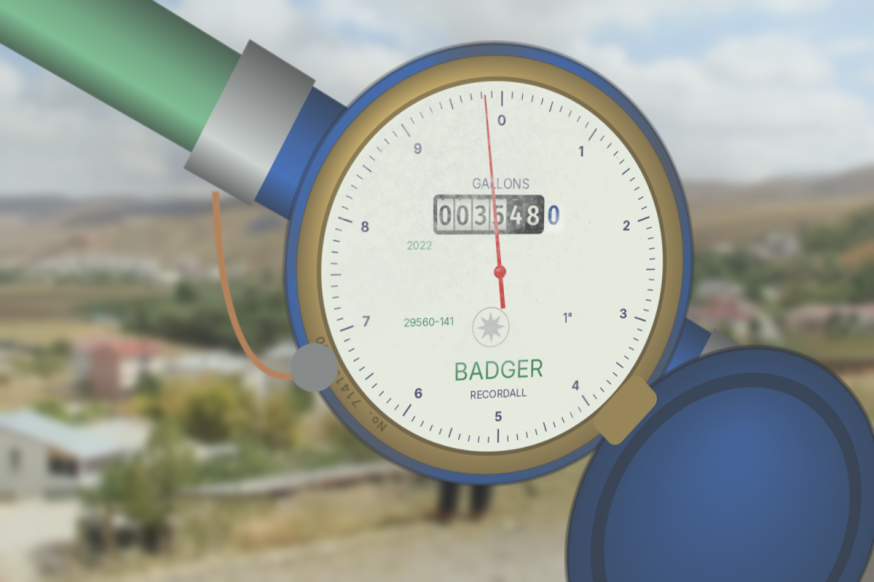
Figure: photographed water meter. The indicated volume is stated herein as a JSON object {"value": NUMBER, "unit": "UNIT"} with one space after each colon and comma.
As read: {"value": 35479.8, "unit": "gal"}
